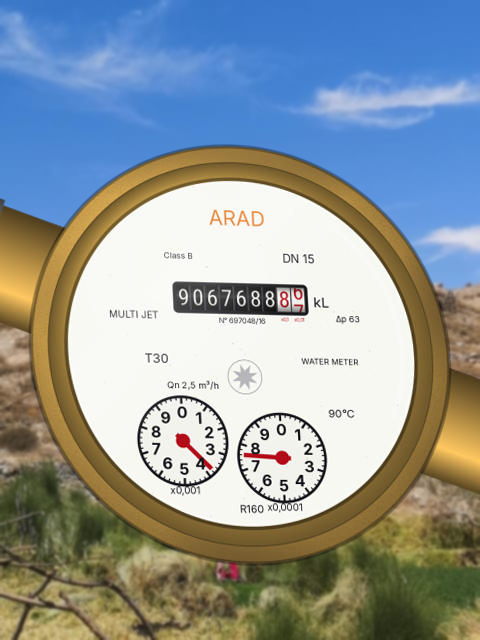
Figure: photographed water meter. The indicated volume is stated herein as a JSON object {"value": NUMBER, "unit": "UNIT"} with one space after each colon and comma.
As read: {"value": 9067688.8637, "unit": "kL"}
